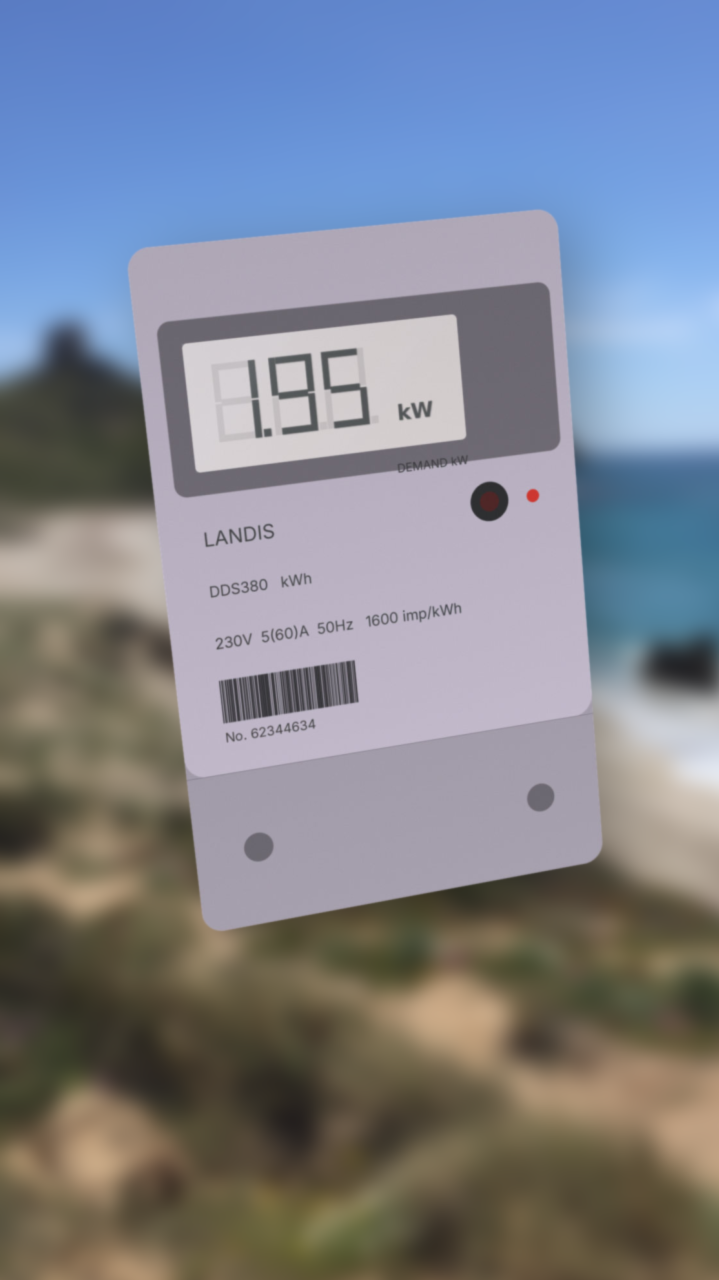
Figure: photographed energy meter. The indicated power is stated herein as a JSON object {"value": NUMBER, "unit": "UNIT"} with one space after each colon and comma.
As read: {"value": 1.95, "unit": "kW"}
